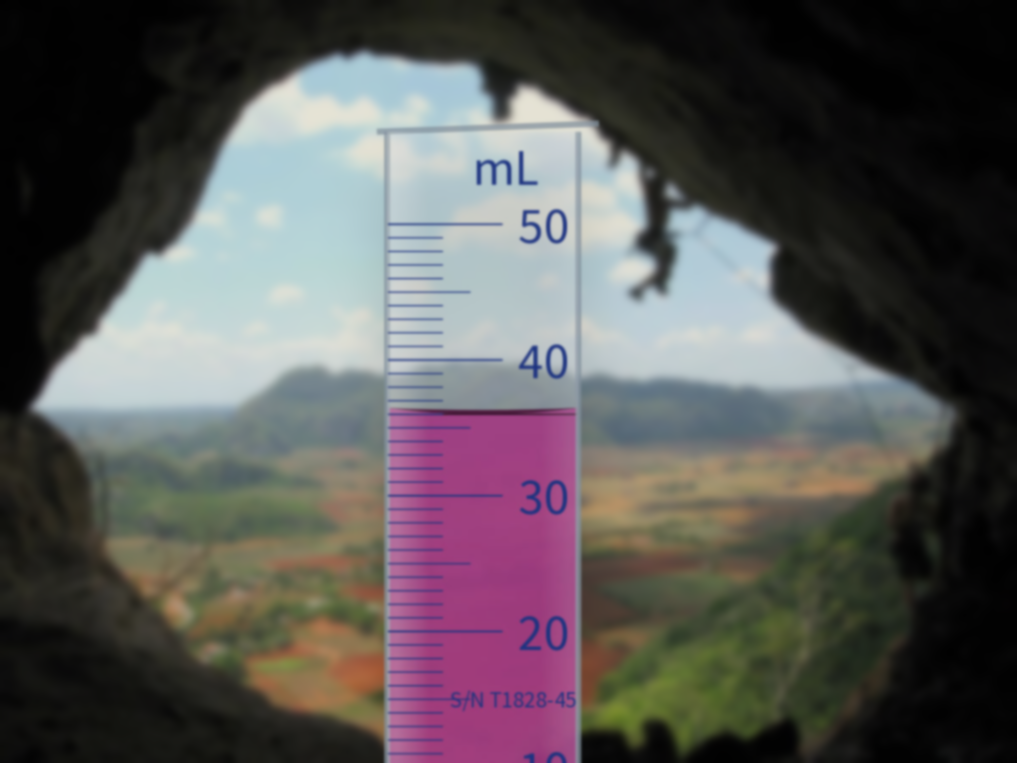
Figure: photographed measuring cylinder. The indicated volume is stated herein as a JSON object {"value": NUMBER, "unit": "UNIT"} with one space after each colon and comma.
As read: {"value": 36, "unit": "mL"}
